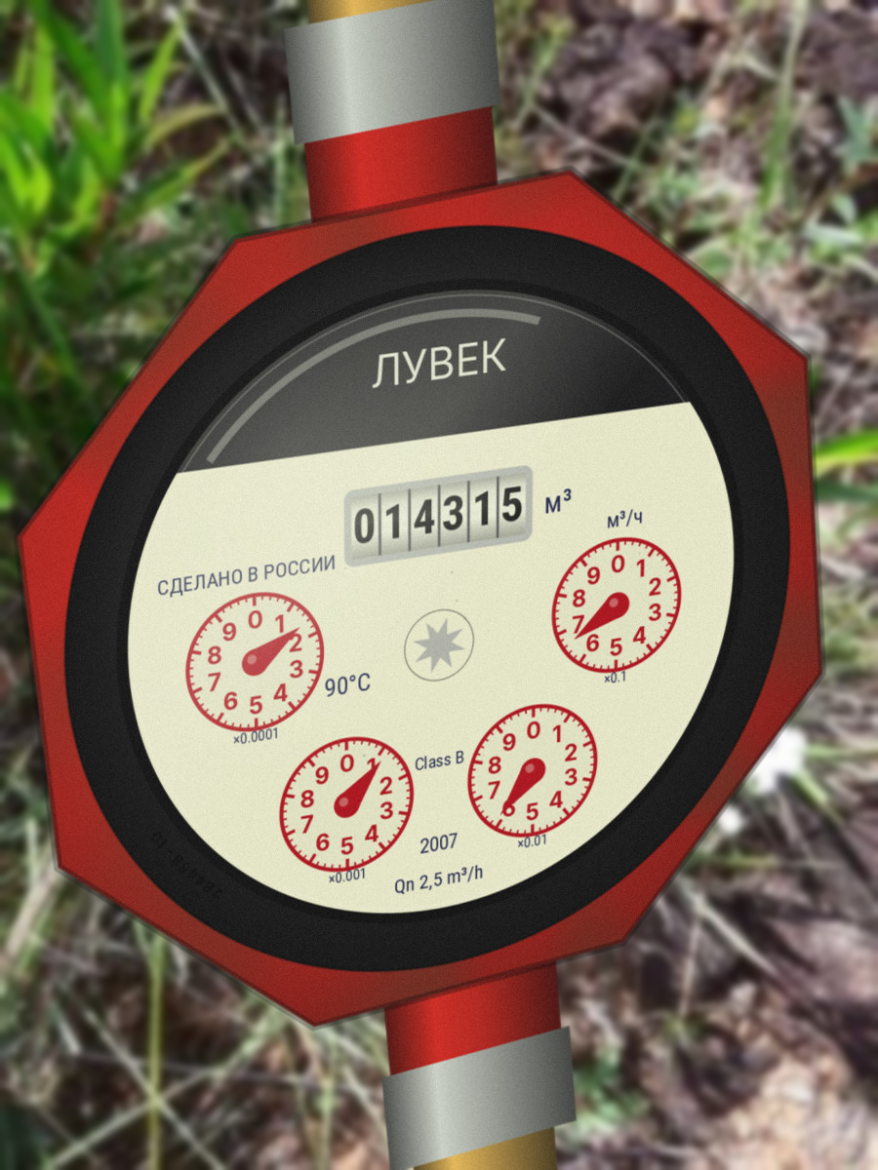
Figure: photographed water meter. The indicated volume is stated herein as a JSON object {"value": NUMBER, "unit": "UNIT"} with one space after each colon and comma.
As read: {"value": 14315.6611, "unit": "m³"}
